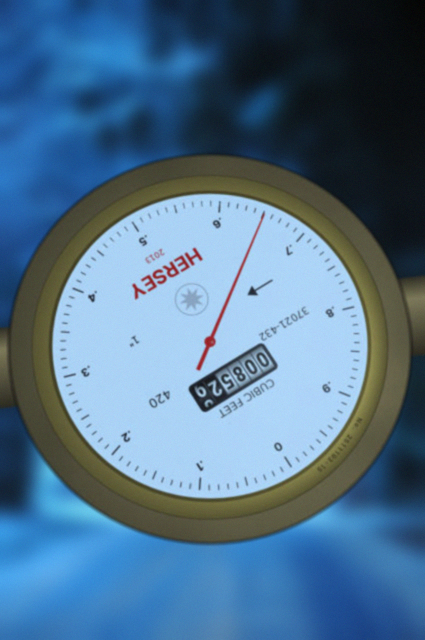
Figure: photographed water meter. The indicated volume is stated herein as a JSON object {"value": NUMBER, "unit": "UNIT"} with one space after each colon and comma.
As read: {"value": 8528.65, "unit": "ft³"}
